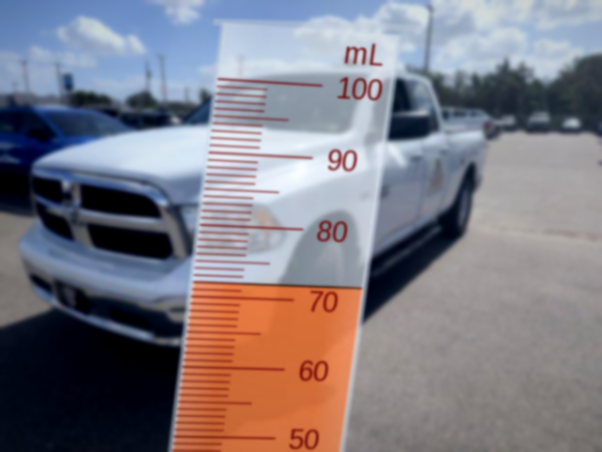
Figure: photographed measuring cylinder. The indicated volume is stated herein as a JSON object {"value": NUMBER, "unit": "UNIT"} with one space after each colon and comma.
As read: {"value": 72, "unit": "mL"}
